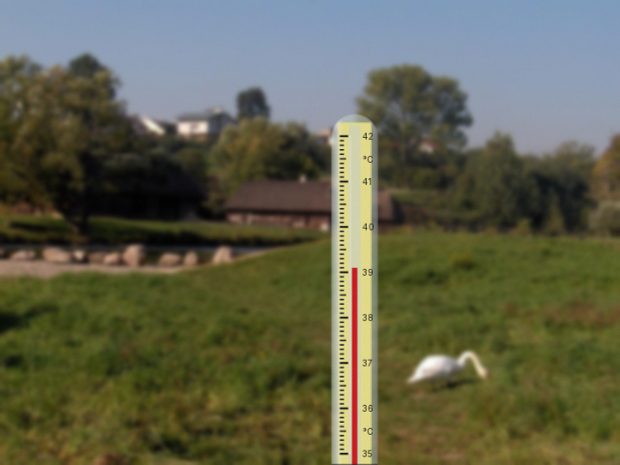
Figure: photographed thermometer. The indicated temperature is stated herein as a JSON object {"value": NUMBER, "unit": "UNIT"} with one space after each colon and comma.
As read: {"value": 39.1, "unit": "°C"}
